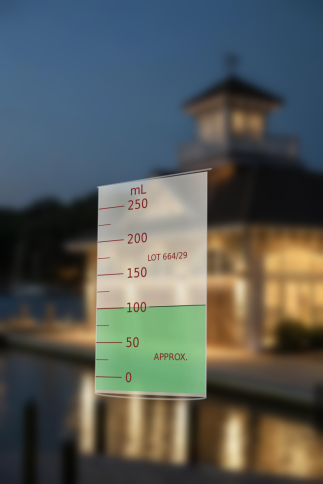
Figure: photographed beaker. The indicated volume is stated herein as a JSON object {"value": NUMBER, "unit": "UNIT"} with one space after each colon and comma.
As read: {"value": 100, "unit": "mL"}
